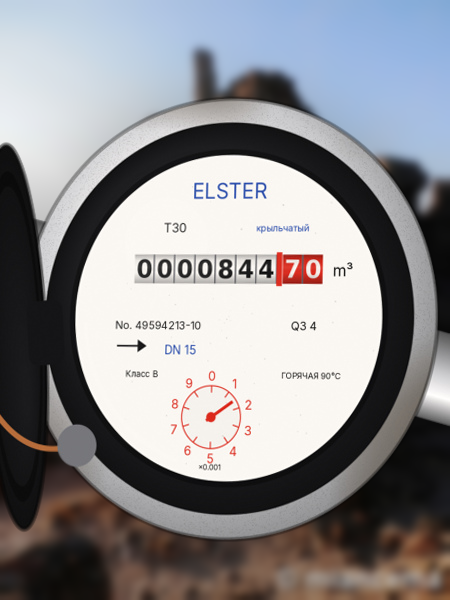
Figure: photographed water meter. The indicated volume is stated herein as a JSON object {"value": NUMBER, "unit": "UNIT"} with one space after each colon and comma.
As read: {"value": 844.701, "unit": "m³"}
